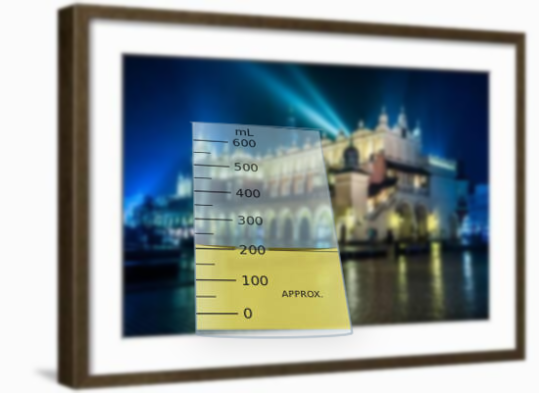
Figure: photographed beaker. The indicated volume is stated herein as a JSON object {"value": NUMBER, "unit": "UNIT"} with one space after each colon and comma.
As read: {"value": 200, "unit": "mL"}
